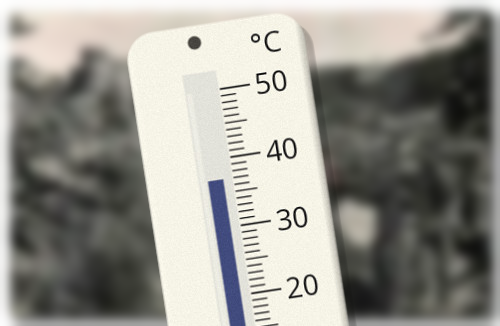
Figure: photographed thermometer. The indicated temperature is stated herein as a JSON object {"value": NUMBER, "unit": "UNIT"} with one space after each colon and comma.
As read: {"value": 37, "unit": "°C"}
